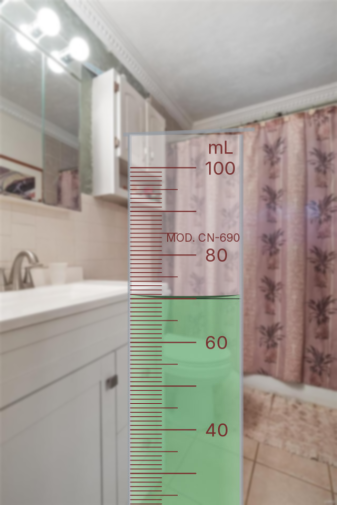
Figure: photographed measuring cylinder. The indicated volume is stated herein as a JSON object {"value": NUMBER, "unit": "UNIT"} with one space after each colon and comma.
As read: {"value": 70, "unit": "mL"}
